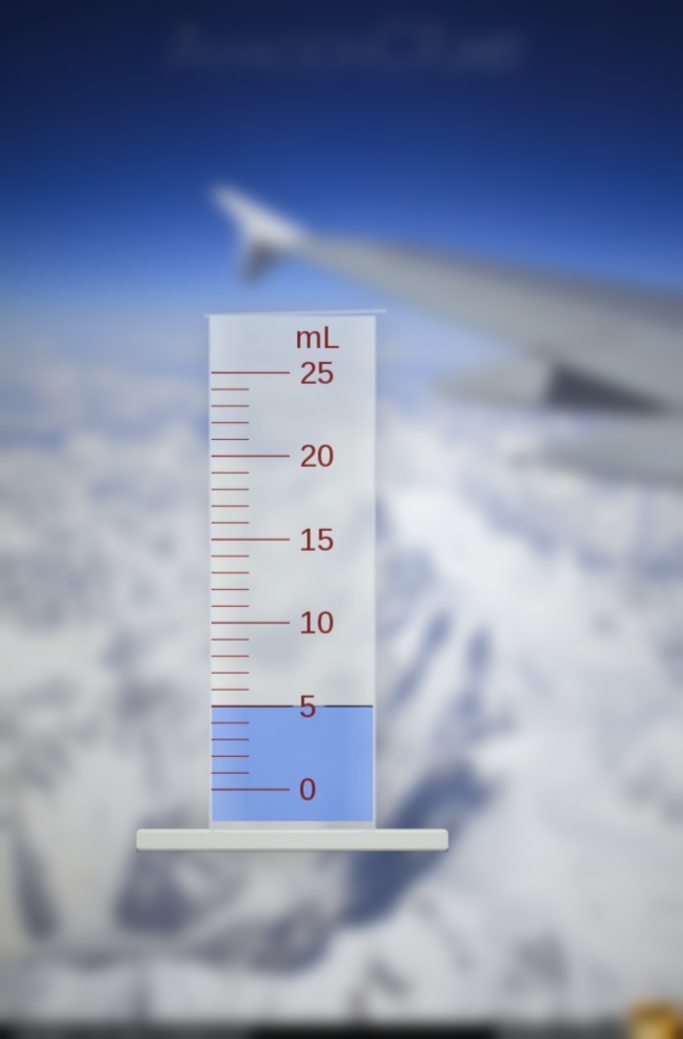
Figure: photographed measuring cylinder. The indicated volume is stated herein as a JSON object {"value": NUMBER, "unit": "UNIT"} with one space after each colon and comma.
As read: {"value": 5, "unit": "mL"}
